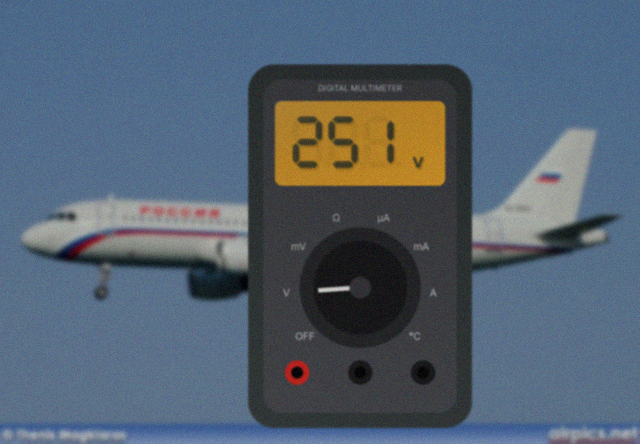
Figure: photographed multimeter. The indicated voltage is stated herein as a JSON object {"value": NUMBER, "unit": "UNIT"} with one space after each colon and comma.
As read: {"value": 251, "unit": "V"}
